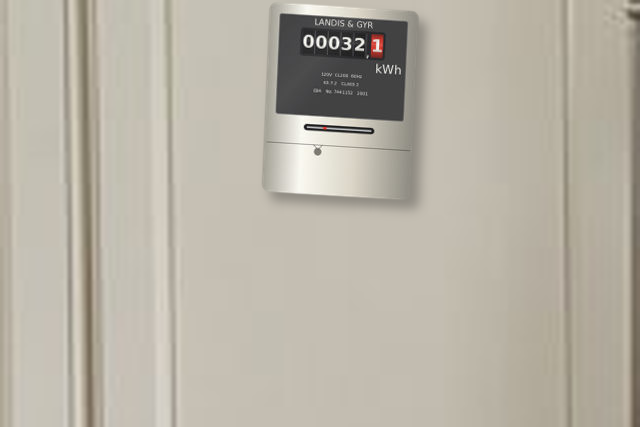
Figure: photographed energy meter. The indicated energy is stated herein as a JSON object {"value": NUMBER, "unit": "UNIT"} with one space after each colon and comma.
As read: {"value": 32.1, "unit": "kWh"}
